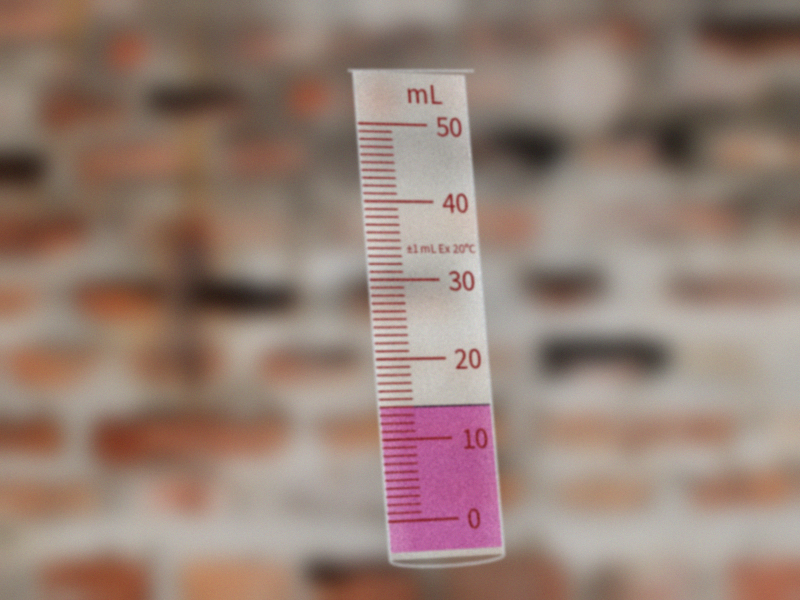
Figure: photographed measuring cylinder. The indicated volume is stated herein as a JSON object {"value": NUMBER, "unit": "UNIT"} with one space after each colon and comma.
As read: {"value": 14, "unit": "mL"}
